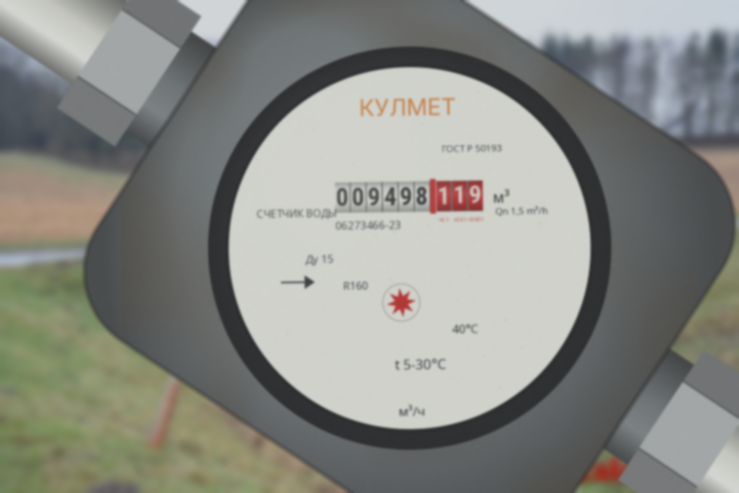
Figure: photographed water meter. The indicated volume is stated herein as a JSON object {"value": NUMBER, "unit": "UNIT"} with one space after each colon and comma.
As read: {"value": 9498.119, "unit": "m³"}
